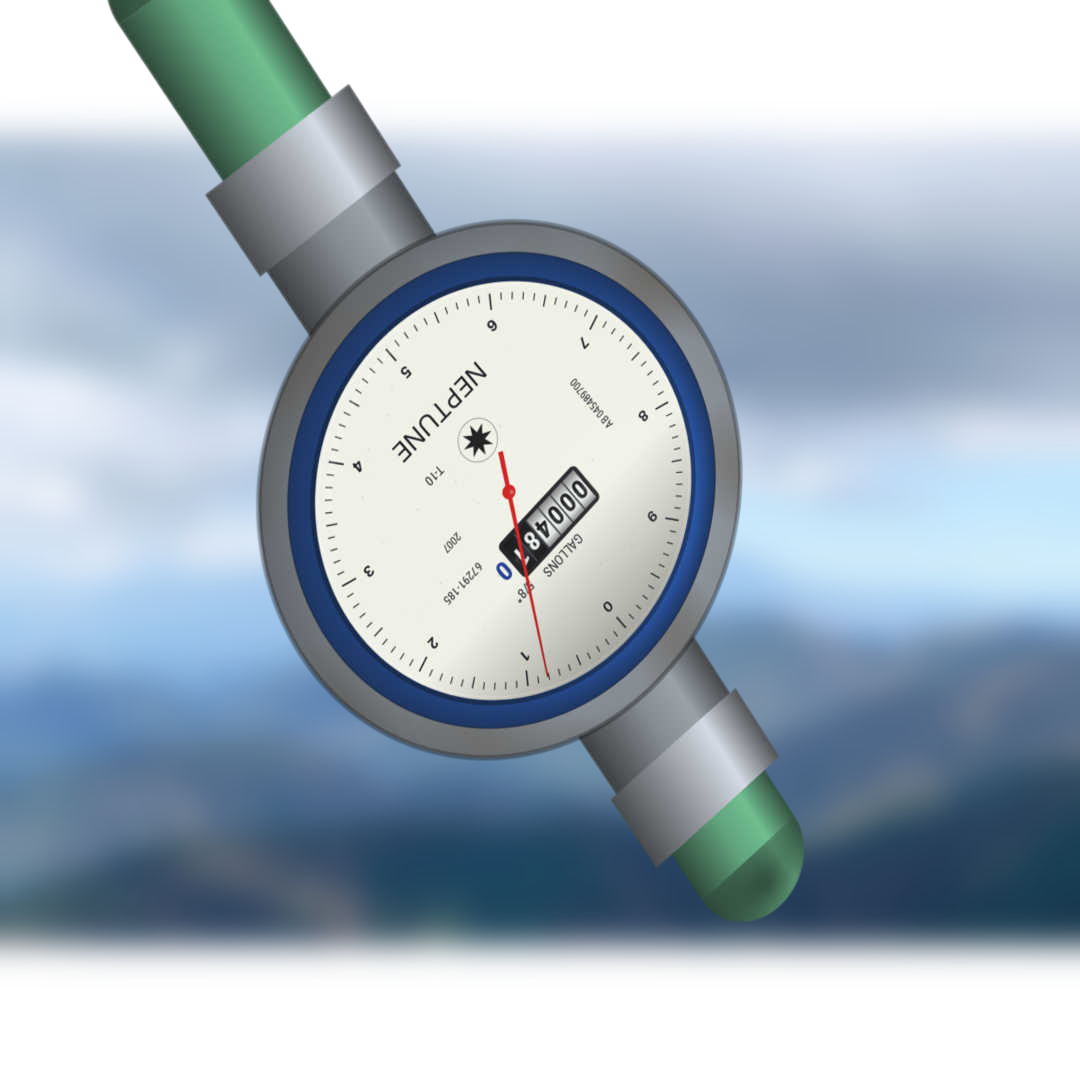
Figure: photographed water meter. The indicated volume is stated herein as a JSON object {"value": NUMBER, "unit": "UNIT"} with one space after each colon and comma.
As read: {"value": 4810.8, "unit": "gal"}
